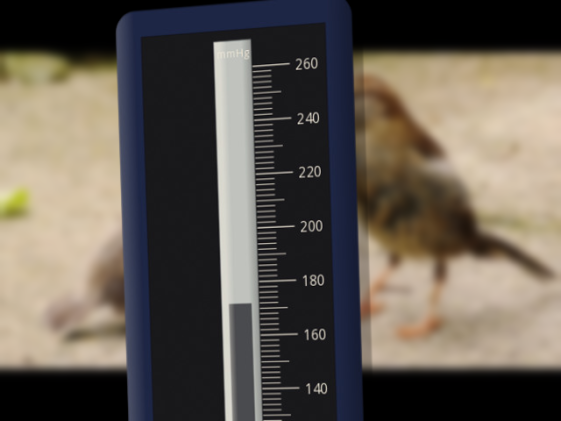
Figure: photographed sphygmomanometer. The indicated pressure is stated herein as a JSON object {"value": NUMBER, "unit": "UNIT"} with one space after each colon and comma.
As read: {"value": 172, "unit": "mmHg"}
